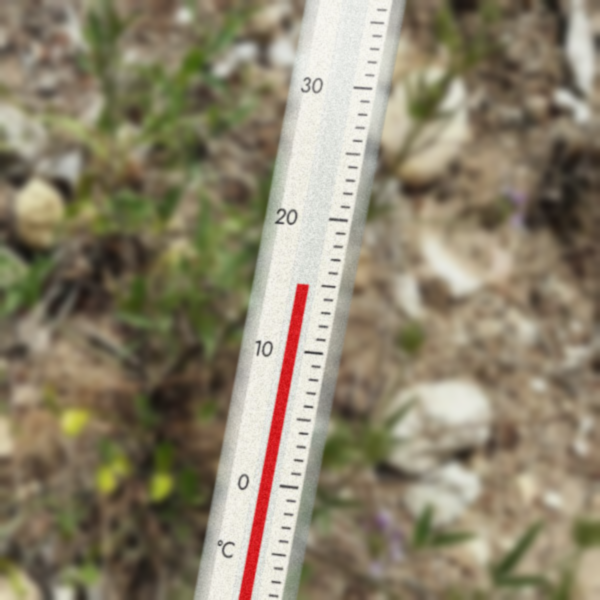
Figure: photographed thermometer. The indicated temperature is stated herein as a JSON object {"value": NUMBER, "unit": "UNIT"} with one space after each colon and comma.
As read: {"value": 15, "unit": "°C"}
